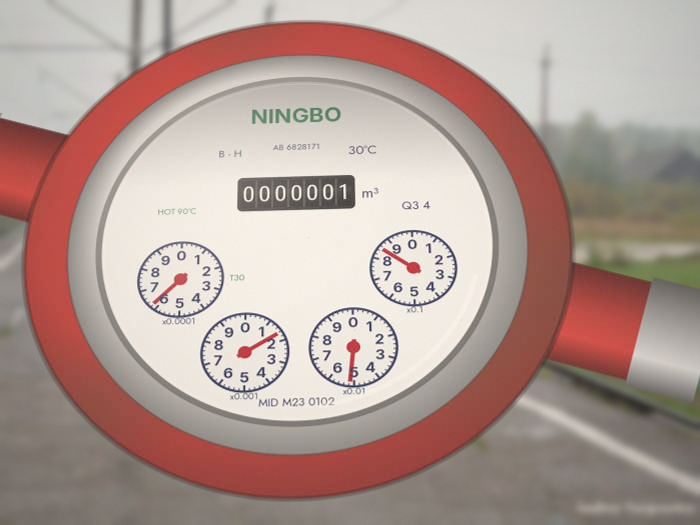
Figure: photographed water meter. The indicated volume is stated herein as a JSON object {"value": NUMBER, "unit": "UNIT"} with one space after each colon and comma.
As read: {"value": 1.8516, "unit": "m³"}
